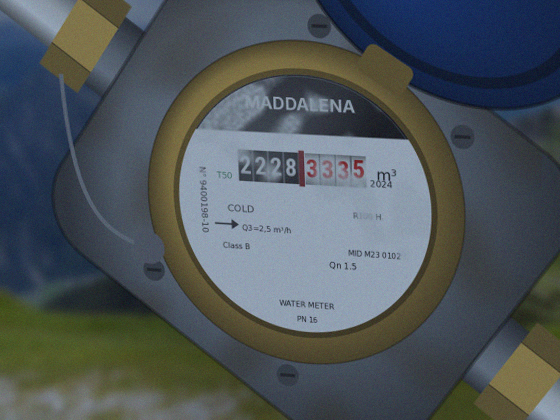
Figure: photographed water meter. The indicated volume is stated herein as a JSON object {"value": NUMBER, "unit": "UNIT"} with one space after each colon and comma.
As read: {"value": 2228.3335, "unit": "m³"}
